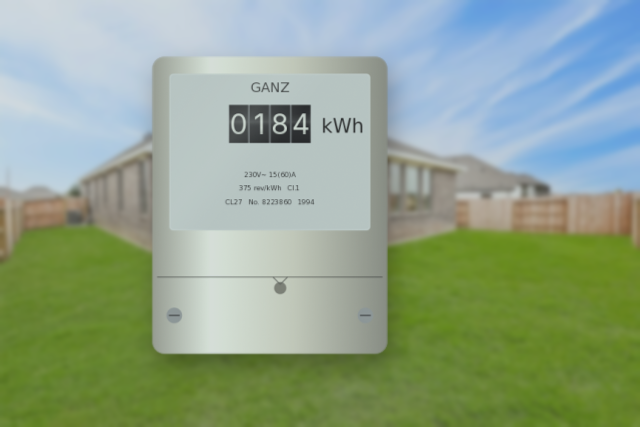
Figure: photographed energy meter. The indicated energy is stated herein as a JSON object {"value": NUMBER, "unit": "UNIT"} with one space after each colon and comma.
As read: {"value": 184, "unit": "kWh"}
